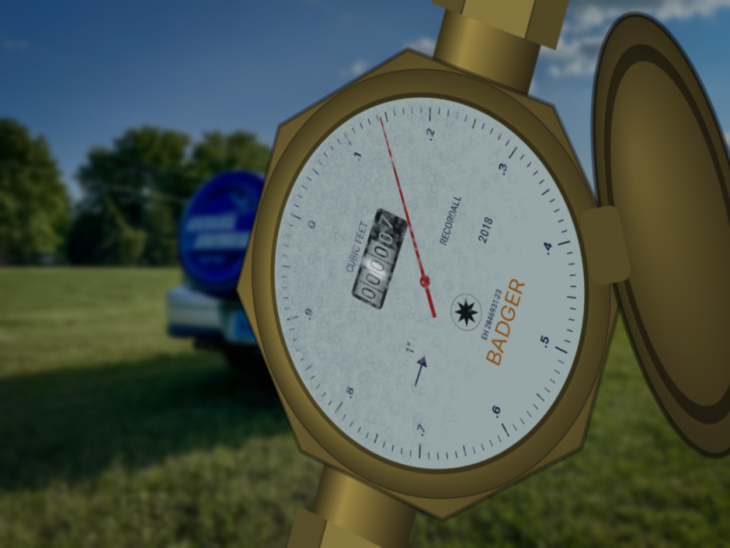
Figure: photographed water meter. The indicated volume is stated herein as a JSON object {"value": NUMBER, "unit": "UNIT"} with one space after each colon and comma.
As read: {"value": 7.14, "unit": "ft³"}
